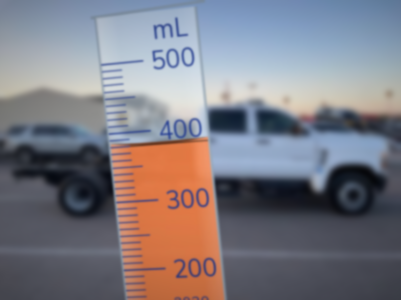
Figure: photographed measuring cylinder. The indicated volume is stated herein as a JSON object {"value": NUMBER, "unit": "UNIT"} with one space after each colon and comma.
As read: {"value": 380, "unit": "mL"}
